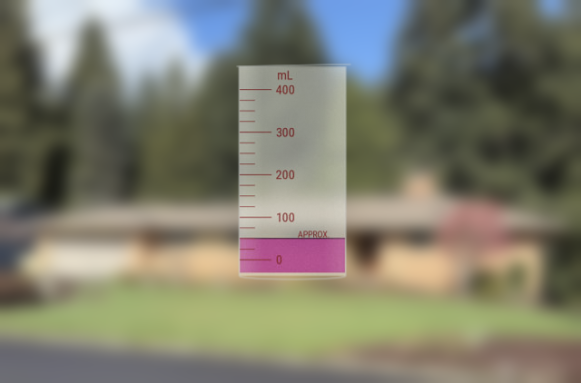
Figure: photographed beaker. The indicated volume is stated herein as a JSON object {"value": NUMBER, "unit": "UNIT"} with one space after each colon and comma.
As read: {"value": 50, "unit": "mL"}
